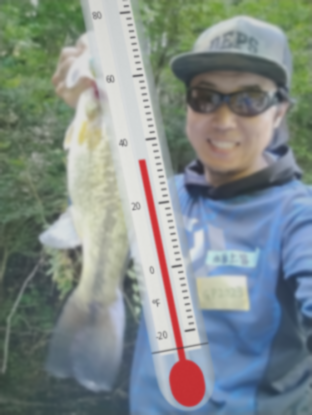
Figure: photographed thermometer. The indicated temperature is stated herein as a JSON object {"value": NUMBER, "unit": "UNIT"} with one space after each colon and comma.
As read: {"value": 34, "unit": "°F"}
